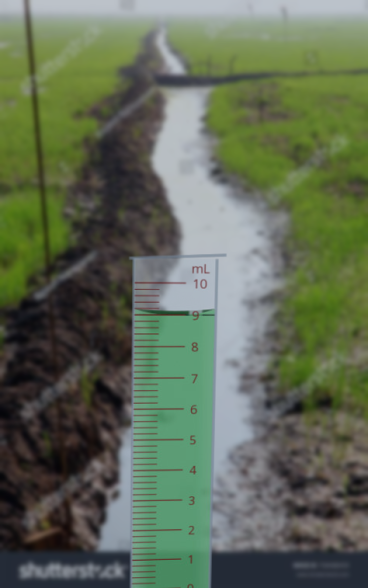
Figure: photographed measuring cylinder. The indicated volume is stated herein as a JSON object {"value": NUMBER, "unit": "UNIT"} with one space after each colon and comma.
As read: {"value": 9, "unit": "mL"}
